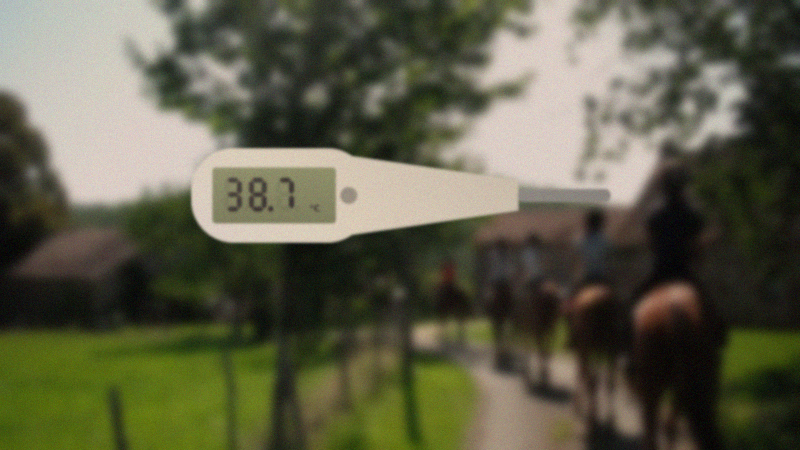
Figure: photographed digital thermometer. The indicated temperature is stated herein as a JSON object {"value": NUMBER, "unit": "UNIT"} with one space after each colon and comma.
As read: {"value": 38.7, "unit": "°C"}
